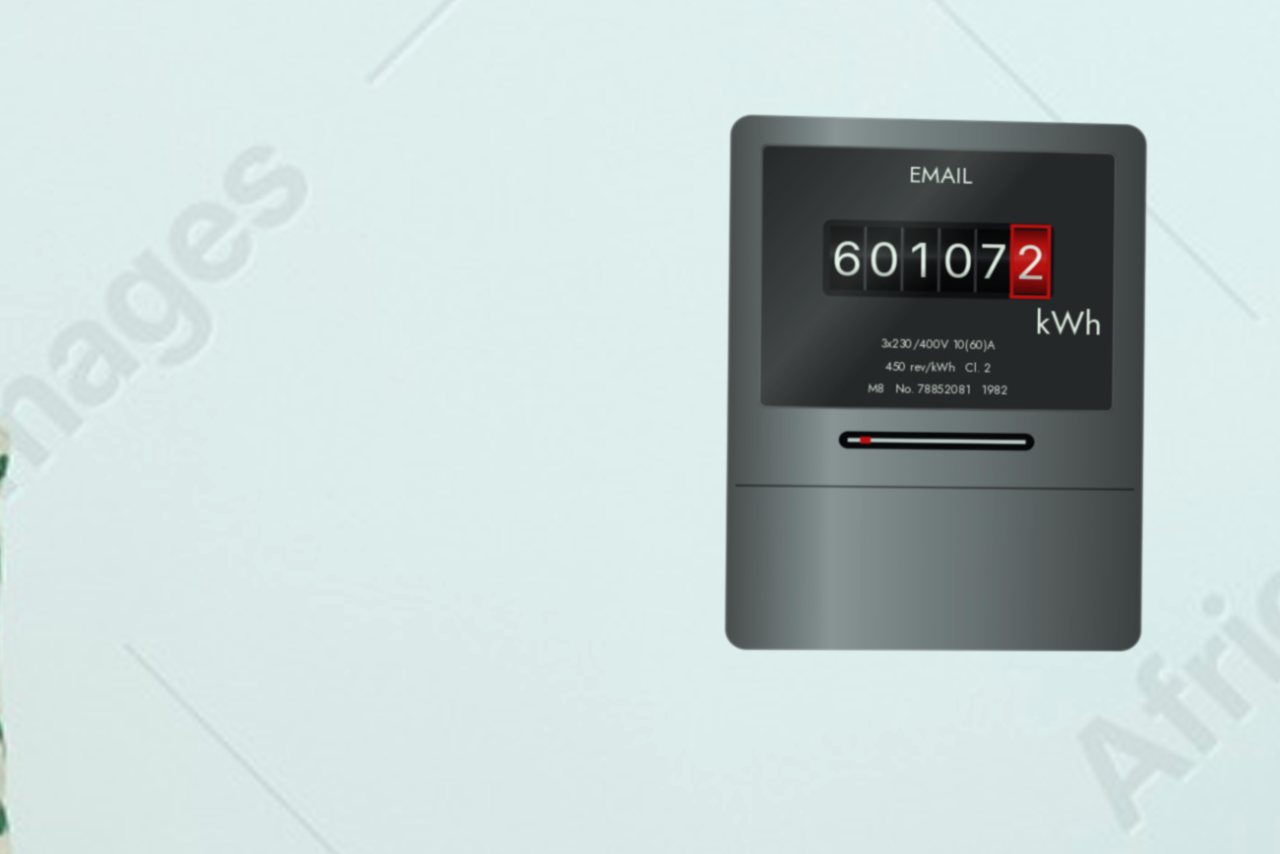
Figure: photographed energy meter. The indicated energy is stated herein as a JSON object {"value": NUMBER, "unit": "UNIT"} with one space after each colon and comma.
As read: {"value": 60107.2, "unit": "kWh"}
